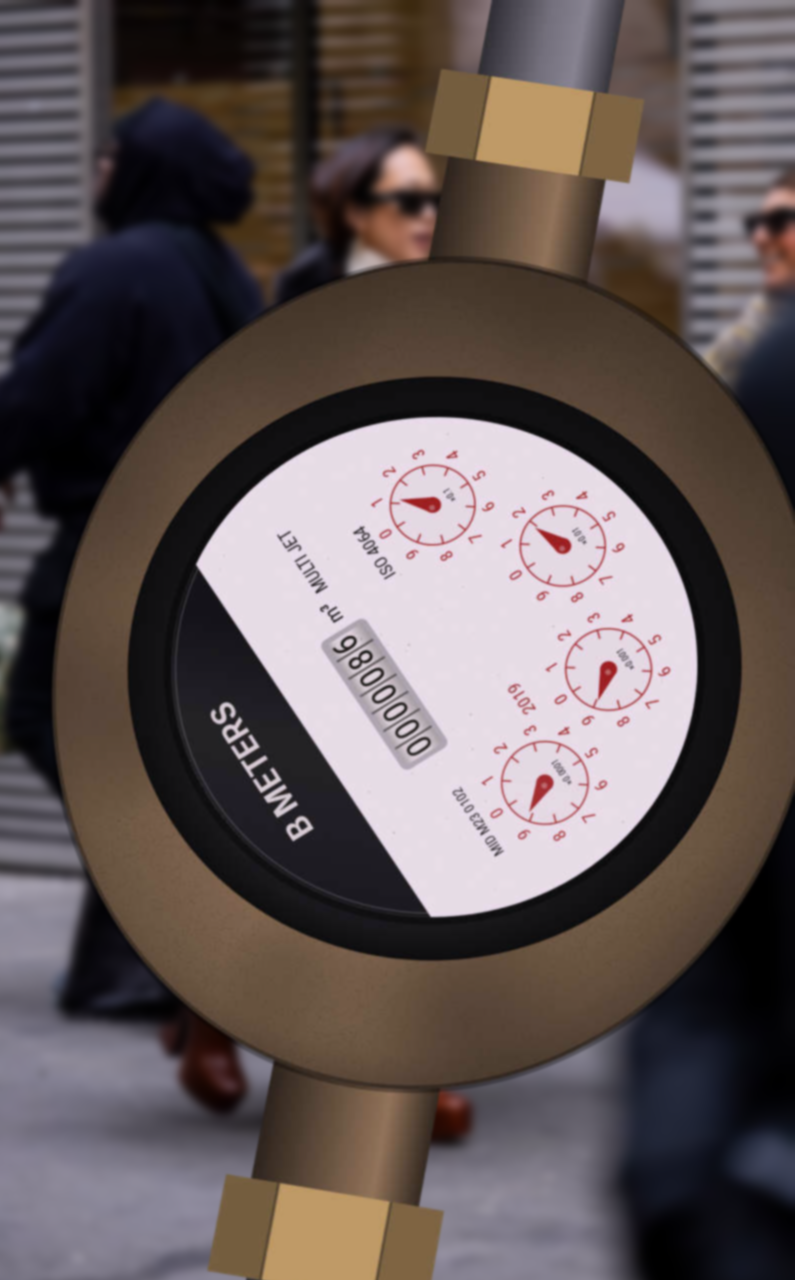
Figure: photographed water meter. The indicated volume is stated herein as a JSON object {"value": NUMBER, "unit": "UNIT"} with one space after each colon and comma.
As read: {"value": 86.1189, "unit": "m³"}
